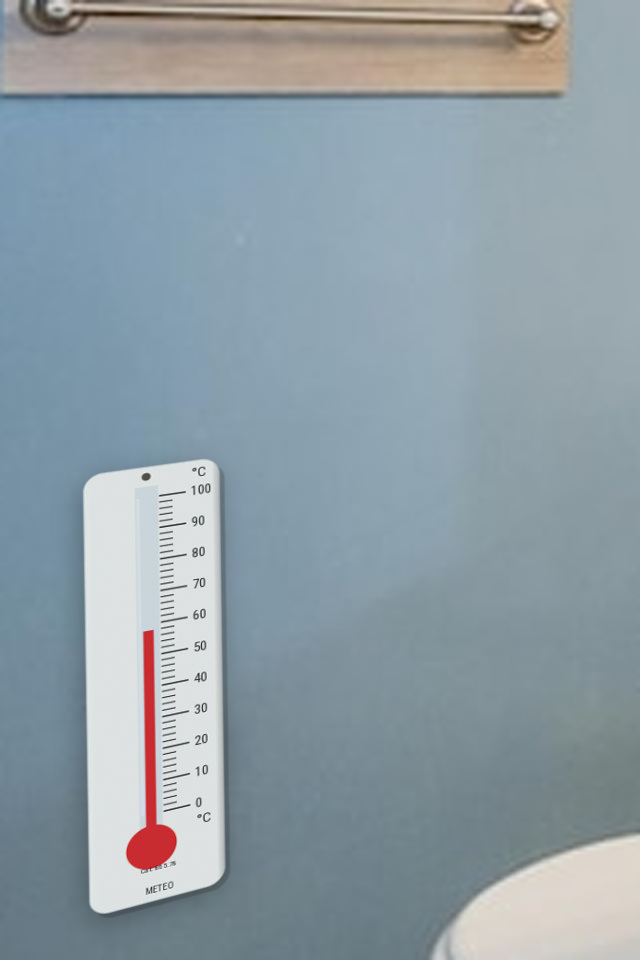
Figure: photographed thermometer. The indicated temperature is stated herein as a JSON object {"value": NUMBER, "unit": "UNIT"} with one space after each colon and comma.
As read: {"value": 58, "unit": "°C"}
